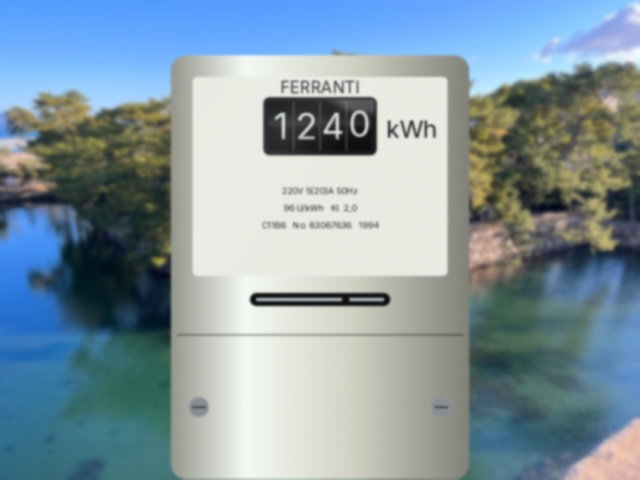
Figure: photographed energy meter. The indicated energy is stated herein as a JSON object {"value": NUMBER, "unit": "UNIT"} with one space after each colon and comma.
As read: {"value": 1240, "unit": "kWh"}
